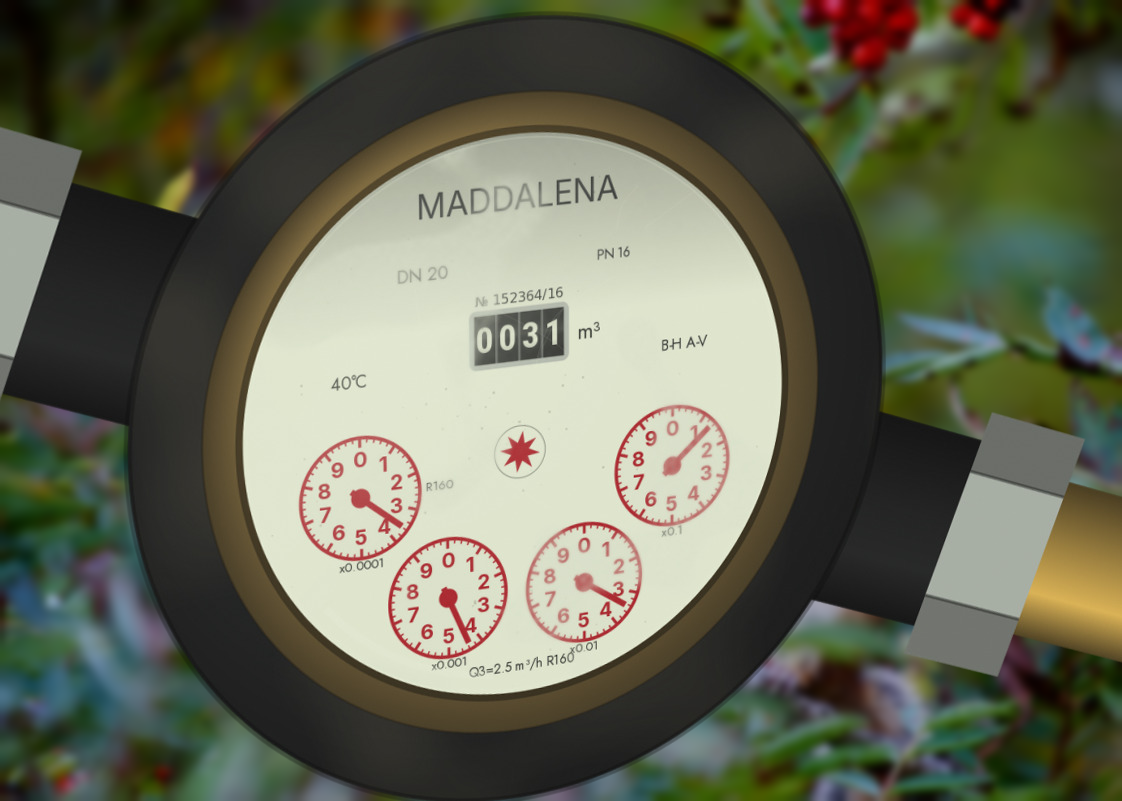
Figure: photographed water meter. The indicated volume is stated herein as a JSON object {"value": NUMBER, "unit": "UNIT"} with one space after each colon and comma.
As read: {"value": 31.1343, "unit": "m³"}
